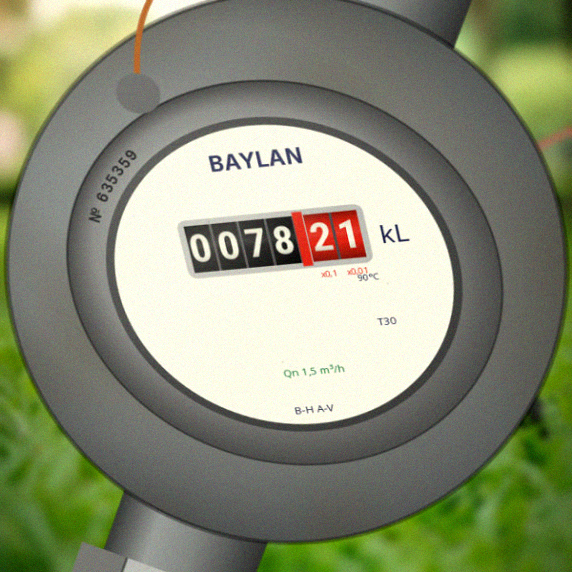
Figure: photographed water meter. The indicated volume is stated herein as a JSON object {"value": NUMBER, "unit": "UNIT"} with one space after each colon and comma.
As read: {"value": 78.21, "unit": "kL"}
